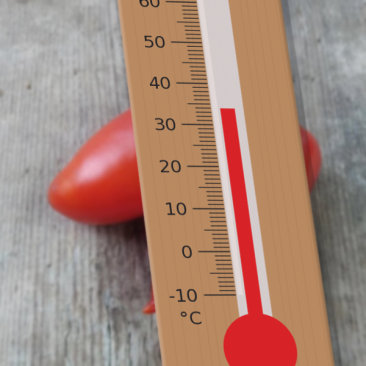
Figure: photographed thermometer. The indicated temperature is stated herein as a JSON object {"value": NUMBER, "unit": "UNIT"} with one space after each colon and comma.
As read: {"value": 34, "unit": "°C"}
